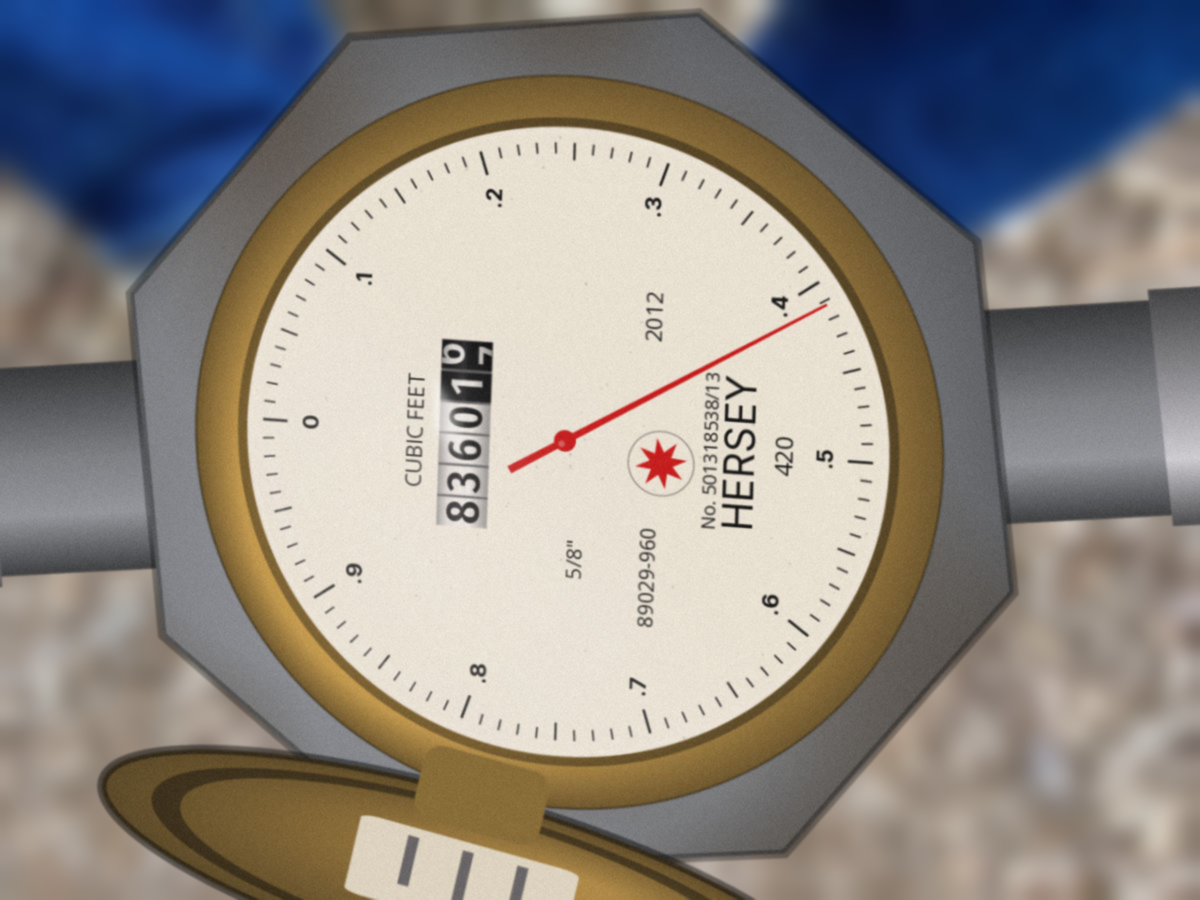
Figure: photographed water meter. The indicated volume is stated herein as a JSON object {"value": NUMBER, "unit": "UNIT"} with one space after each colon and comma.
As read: {"value": 836016.41, "unit": "ft³"}
